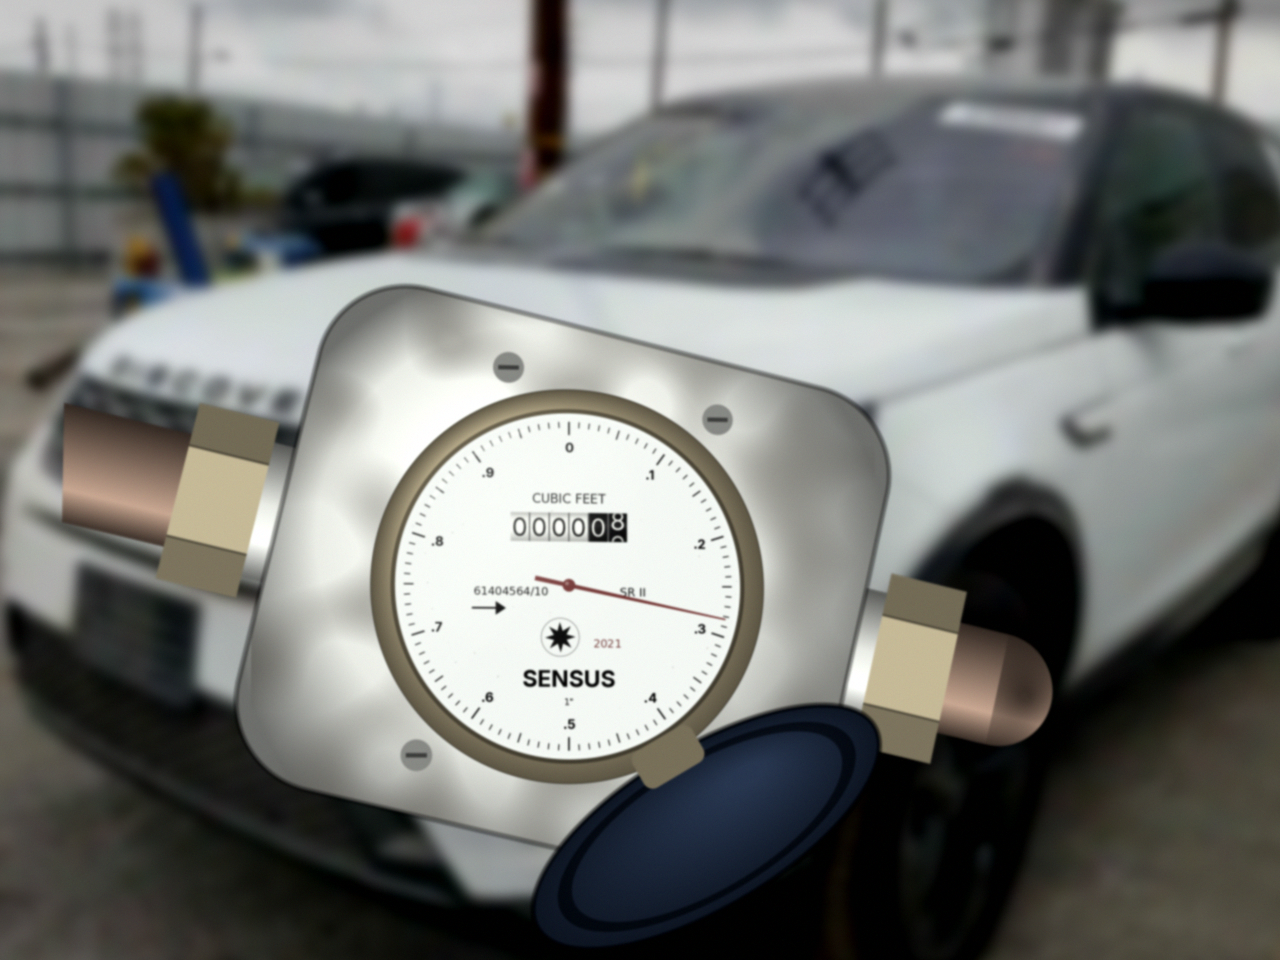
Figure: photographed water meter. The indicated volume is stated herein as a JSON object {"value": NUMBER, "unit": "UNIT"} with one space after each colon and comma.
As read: {"value": 8.28, "unit": "ft³"}
